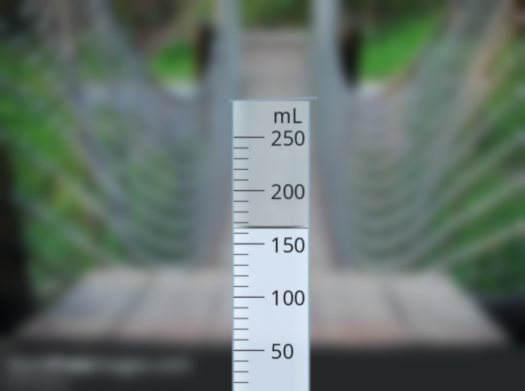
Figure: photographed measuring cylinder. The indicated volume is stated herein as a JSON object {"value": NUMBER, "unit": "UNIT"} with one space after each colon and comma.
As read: {"value": 165, "unit": "mL"}
